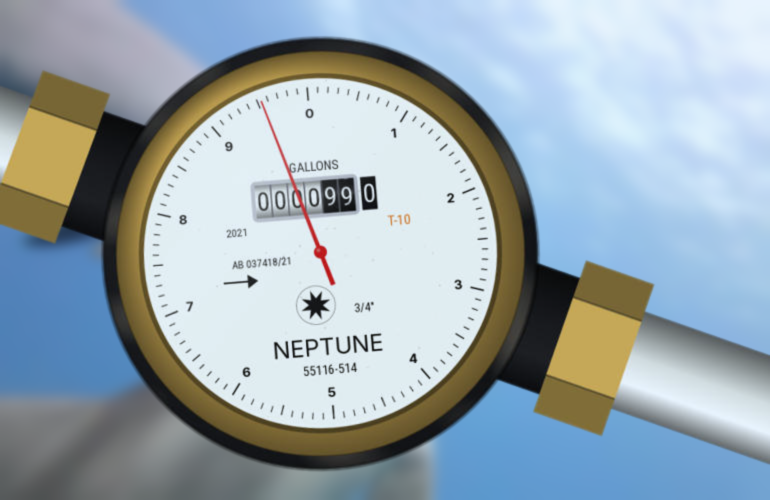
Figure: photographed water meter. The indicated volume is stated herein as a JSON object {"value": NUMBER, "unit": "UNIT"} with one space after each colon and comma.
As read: {"value": 989.5, "unit": "gal"}
